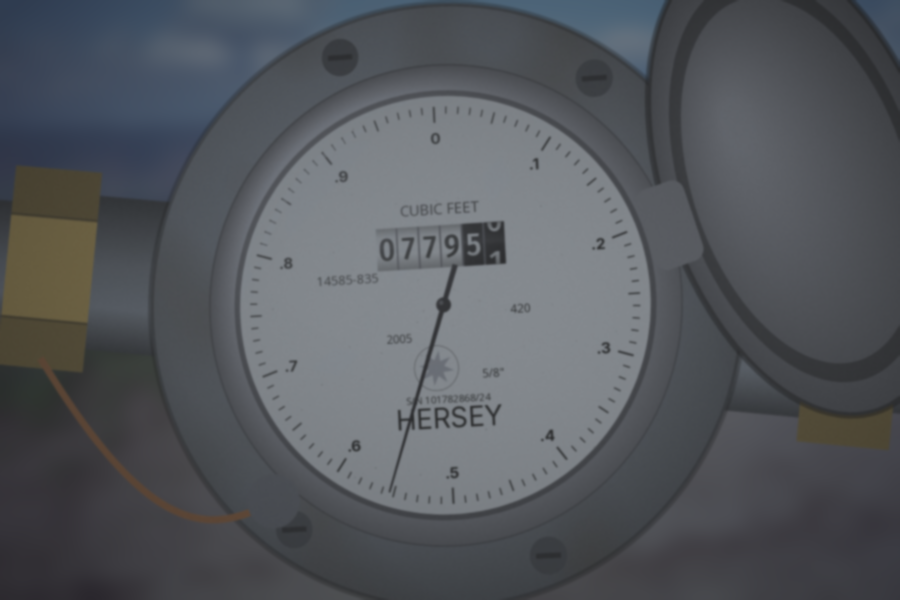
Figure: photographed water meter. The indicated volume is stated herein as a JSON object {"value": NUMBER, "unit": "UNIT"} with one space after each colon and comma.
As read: {"value": 77950.55, "unit": "ft³"}
